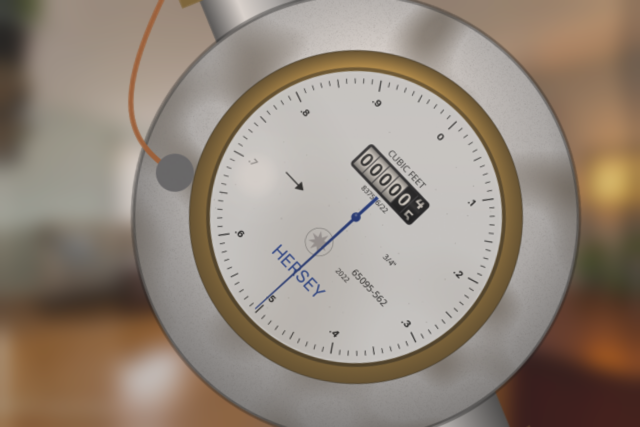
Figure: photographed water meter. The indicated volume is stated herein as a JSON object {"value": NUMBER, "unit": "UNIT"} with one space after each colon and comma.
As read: {"value": 4.50, "unit": "ft³"}
